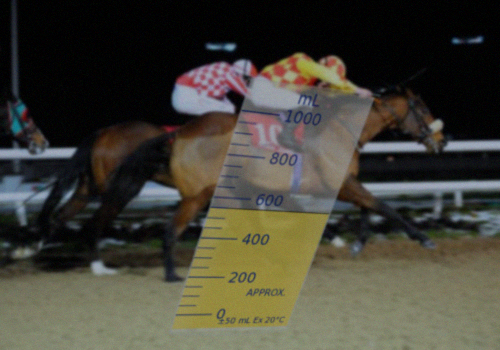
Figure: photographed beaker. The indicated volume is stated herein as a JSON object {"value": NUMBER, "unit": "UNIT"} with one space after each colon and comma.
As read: {"value": 550, "unit": "mL"}
